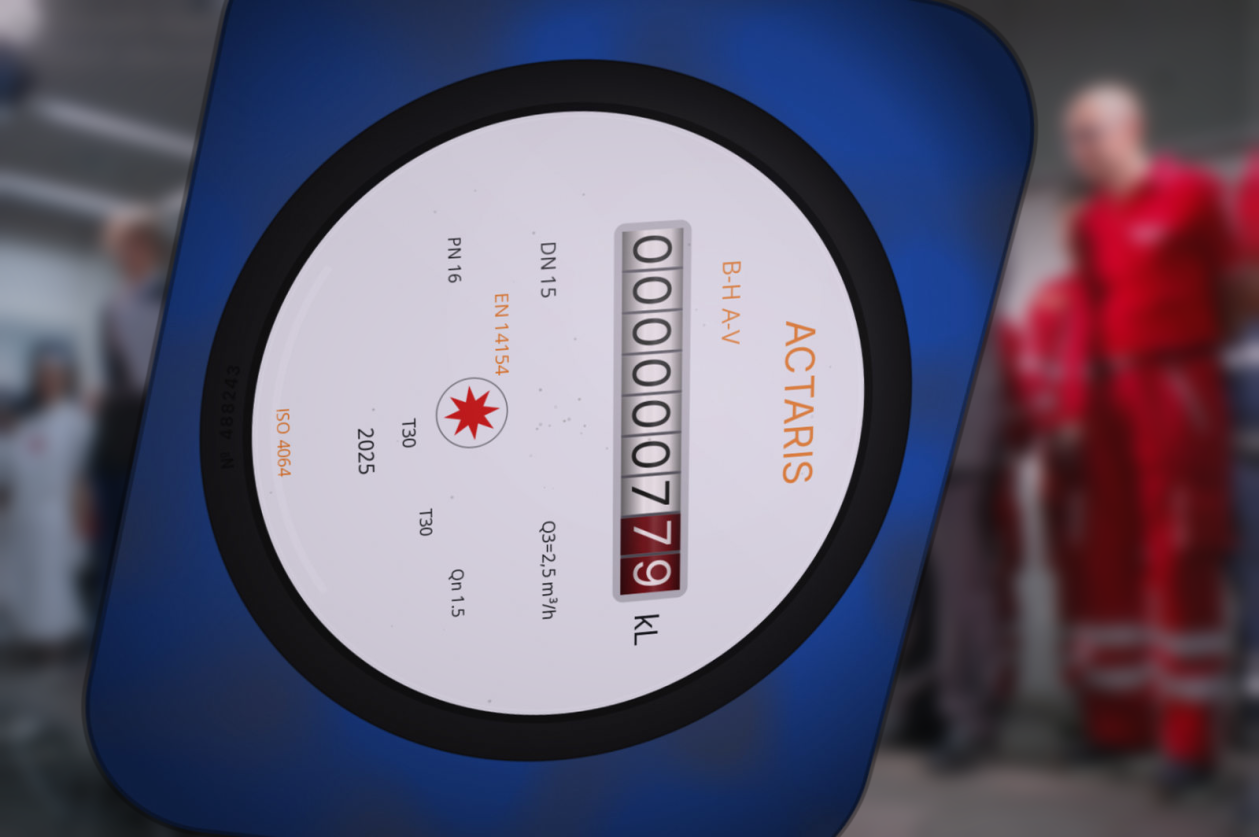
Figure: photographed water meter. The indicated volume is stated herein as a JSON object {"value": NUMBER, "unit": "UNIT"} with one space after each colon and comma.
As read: {"value": 7.79, "unit": "kL"}
